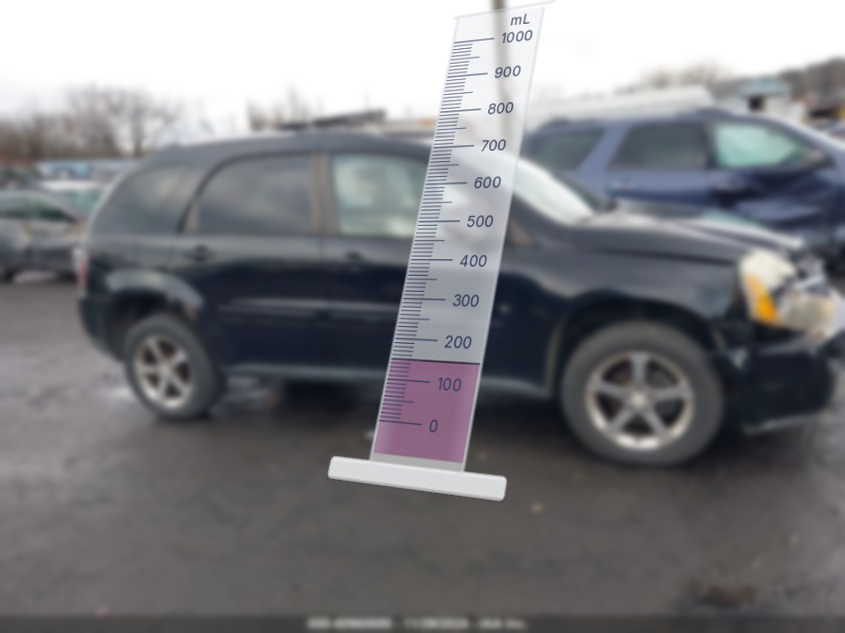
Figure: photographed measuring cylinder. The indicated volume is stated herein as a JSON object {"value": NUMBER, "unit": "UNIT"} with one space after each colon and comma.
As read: {"value": 150, "unit": "mL"}
